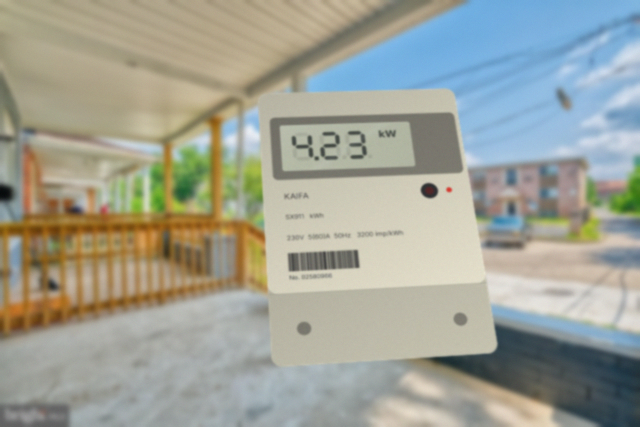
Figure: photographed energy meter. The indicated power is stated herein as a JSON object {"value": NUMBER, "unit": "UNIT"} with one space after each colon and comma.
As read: {"value": 4.23, "unit": "kW"}
